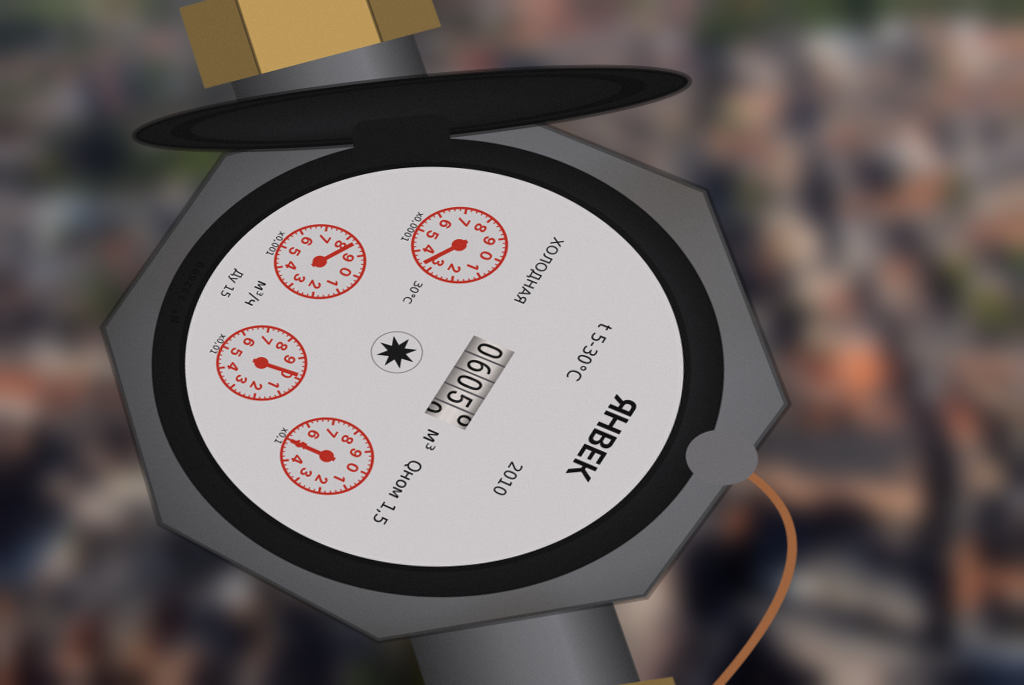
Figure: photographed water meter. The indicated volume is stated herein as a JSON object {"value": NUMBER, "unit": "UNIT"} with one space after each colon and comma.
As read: {"value": 6058.4983, "unit": "m³"}
